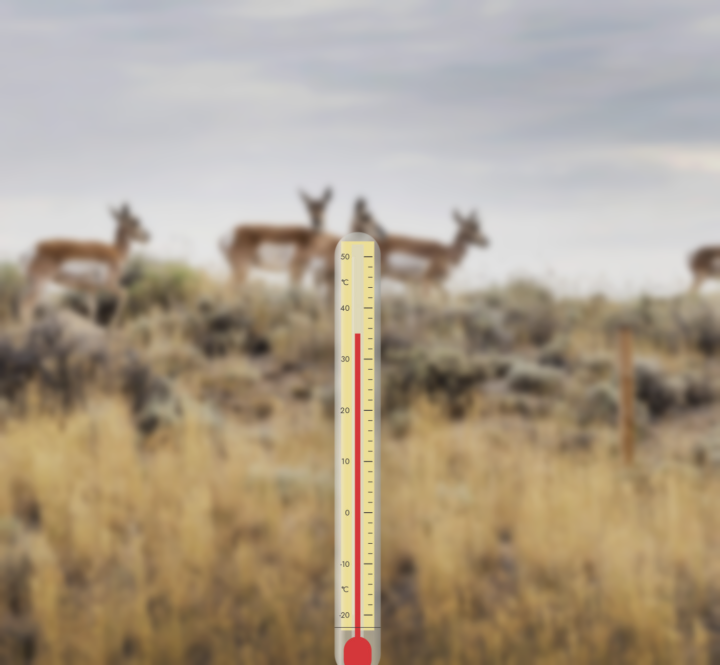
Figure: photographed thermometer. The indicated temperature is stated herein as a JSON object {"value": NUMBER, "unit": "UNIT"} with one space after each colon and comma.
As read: {"value": 35, "unit": "°C"}
